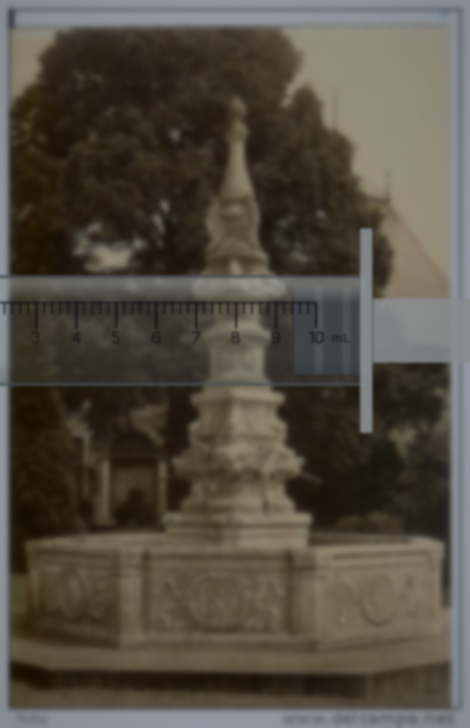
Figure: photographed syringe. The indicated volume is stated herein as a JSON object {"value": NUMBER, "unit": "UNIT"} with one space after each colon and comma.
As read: {"value": 9.4, "unit": "mL"}
